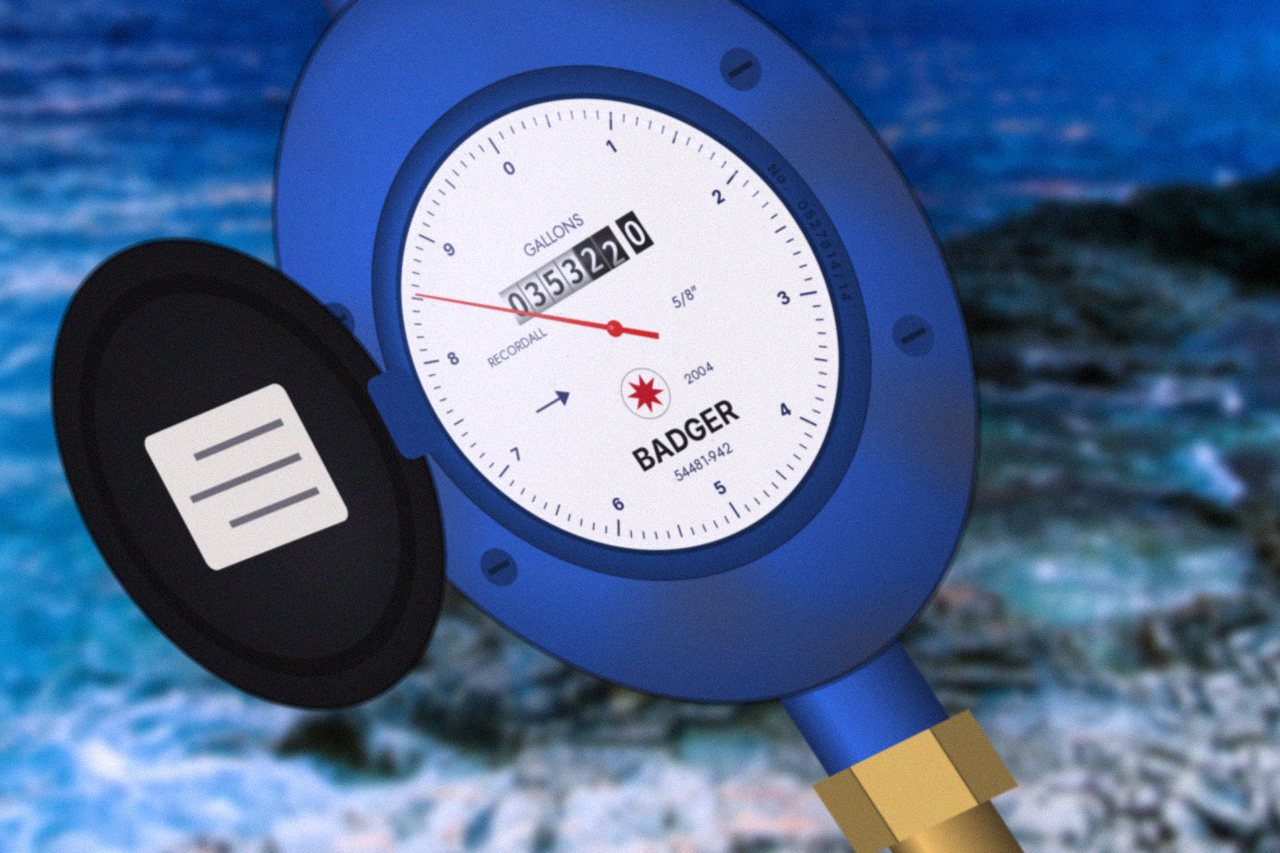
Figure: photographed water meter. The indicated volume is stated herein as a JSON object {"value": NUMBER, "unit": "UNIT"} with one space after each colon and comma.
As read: {"value": 353218.5, "unit": "gal"}
